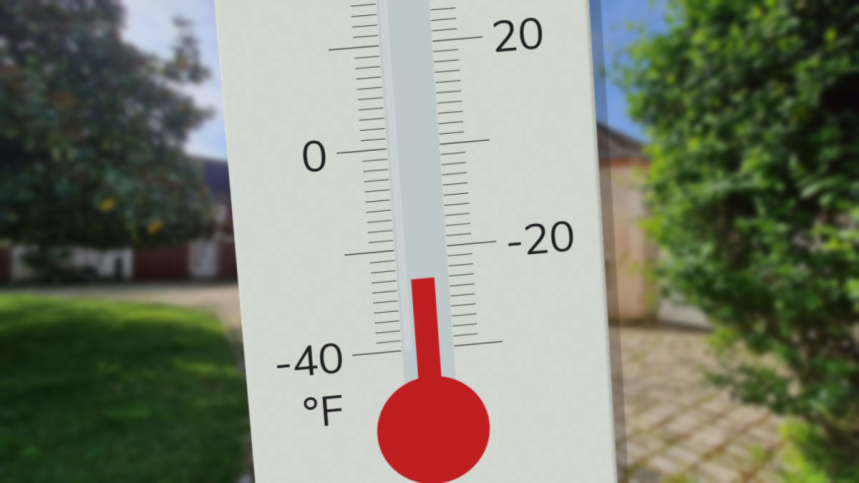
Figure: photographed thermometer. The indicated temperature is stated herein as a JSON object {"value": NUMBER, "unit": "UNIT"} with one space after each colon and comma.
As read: {"value": -26, "unit": "°F"}
